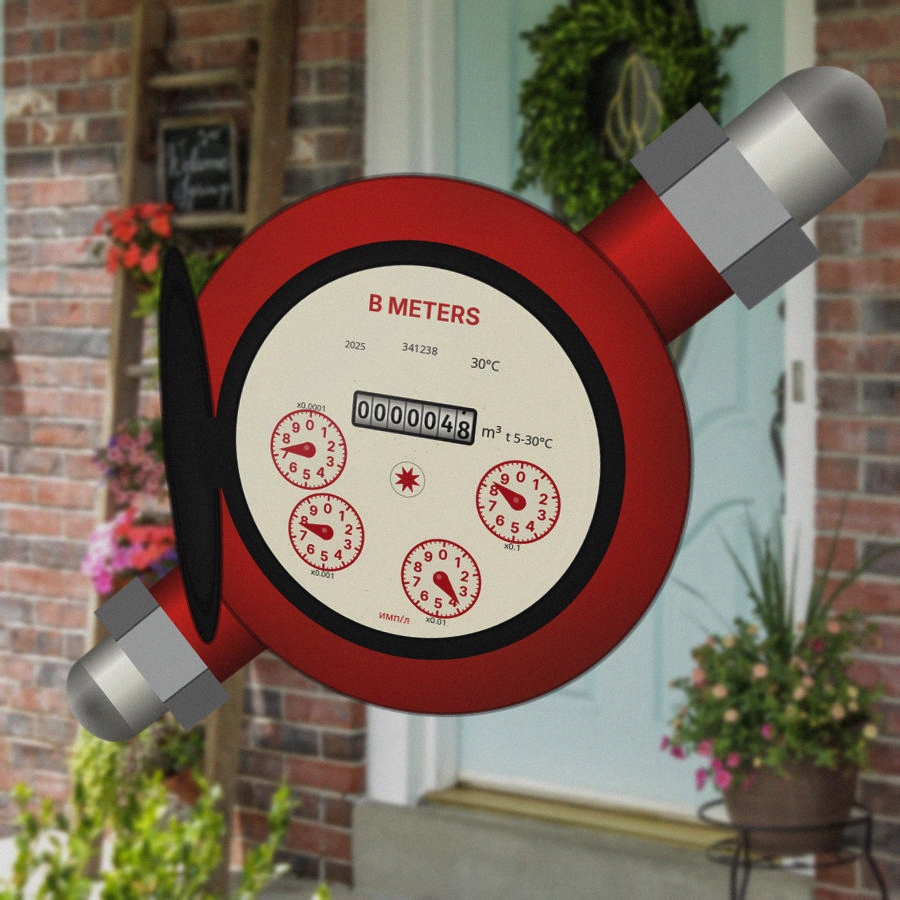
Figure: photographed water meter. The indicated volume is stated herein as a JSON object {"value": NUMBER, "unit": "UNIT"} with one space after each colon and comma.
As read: {"value": 47.8377, "unit": "m³"}
